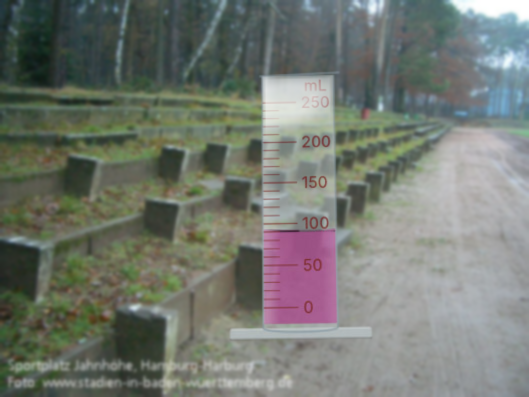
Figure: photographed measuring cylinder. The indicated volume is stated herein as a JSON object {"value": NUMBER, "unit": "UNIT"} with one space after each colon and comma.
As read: {"value": 90, "unit": "mL"}
